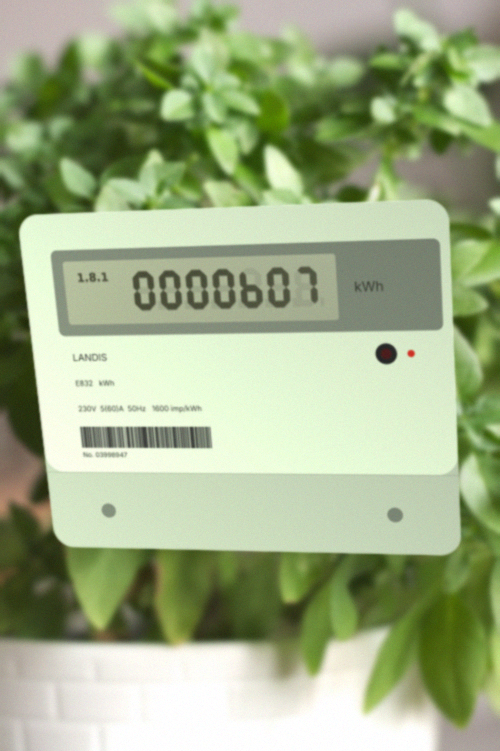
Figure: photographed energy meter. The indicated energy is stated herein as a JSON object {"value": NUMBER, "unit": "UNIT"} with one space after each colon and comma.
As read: {"value": 607, "unit": "kWh"}
